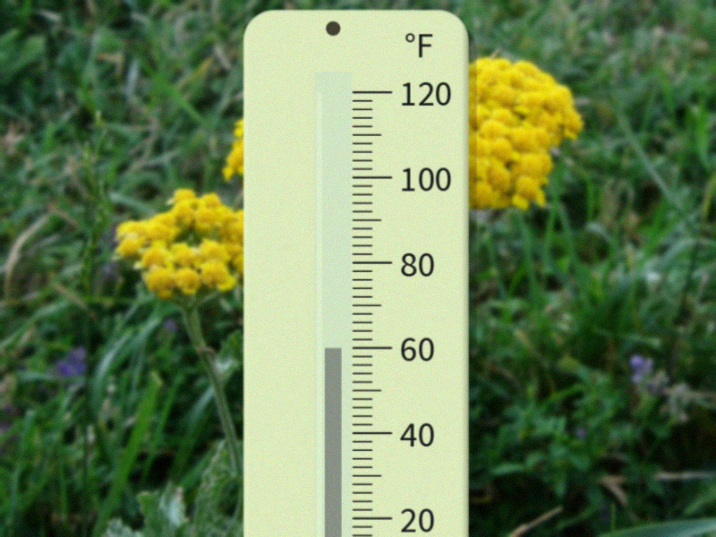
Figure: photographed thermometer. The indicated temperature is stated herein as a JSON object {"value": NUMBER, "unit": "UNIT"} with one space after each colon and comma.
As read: {"value": 60, "unit": "°F"}
